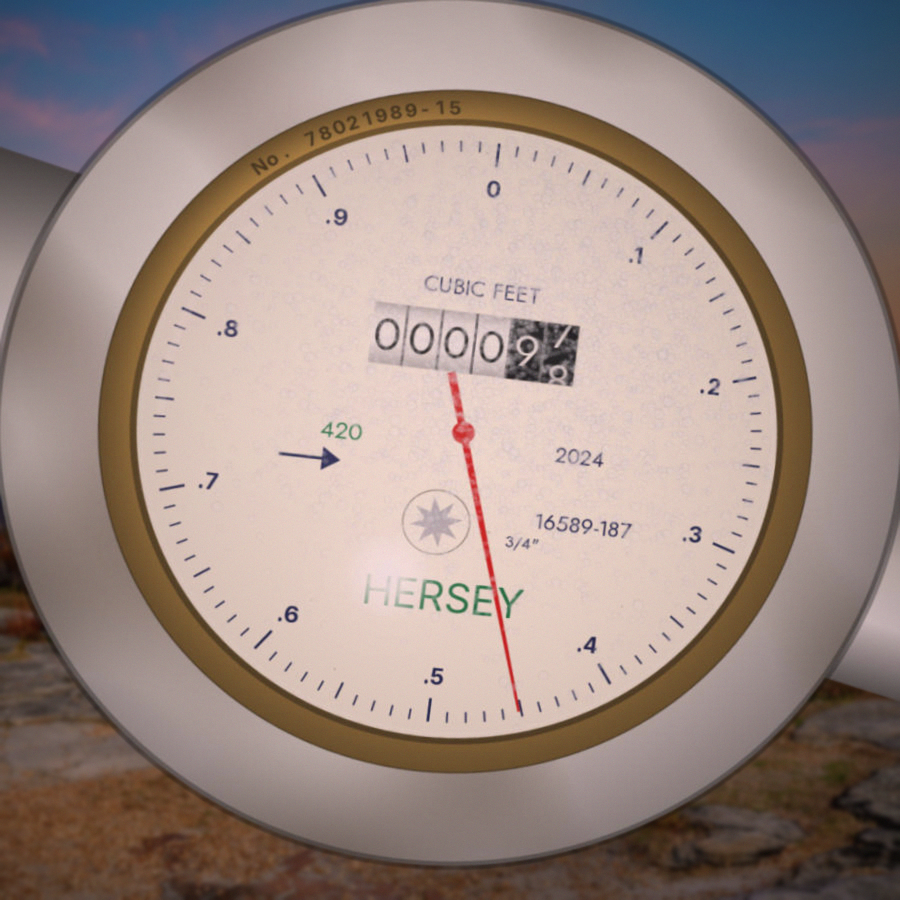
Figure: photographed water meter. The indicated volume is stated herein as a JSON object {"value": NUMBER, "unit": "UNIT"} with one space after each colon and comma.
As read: {"value": 97.45, "unit": "ft³"}
